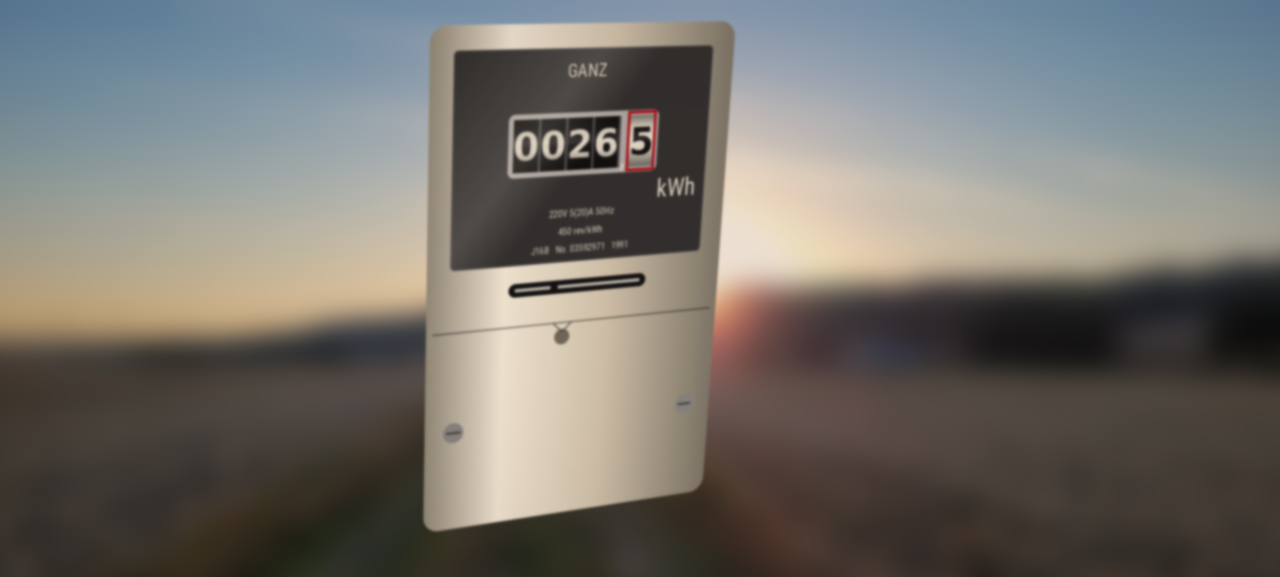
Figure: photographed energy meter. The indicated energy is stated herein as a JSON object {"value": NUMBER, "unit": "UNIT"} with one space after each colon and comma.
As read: {"value": 26.5, "unit": "kWh"}
